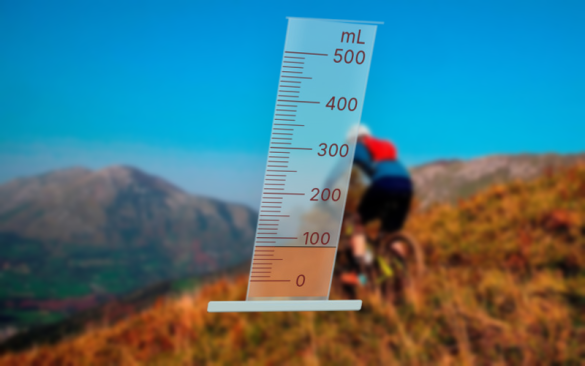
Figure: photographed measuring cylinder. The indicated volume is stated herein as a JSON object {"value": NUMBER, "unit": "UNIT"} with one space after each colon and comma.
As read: {"value": 80, "unit": "mL"}
